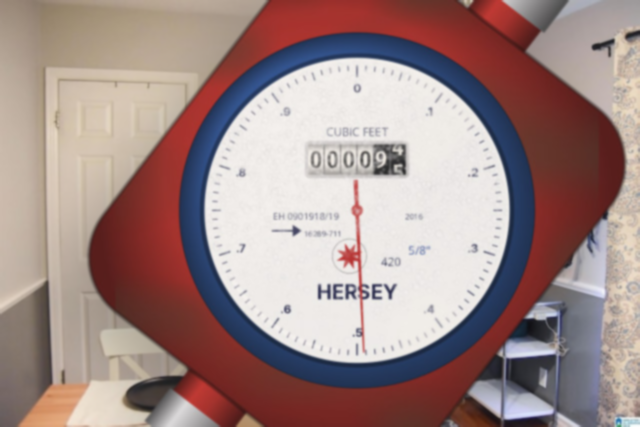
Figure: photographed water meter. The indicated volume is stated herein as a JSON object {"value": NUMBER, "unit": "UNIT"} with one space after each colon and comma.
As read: {"value": 94.49, "unit": "ft³"}
